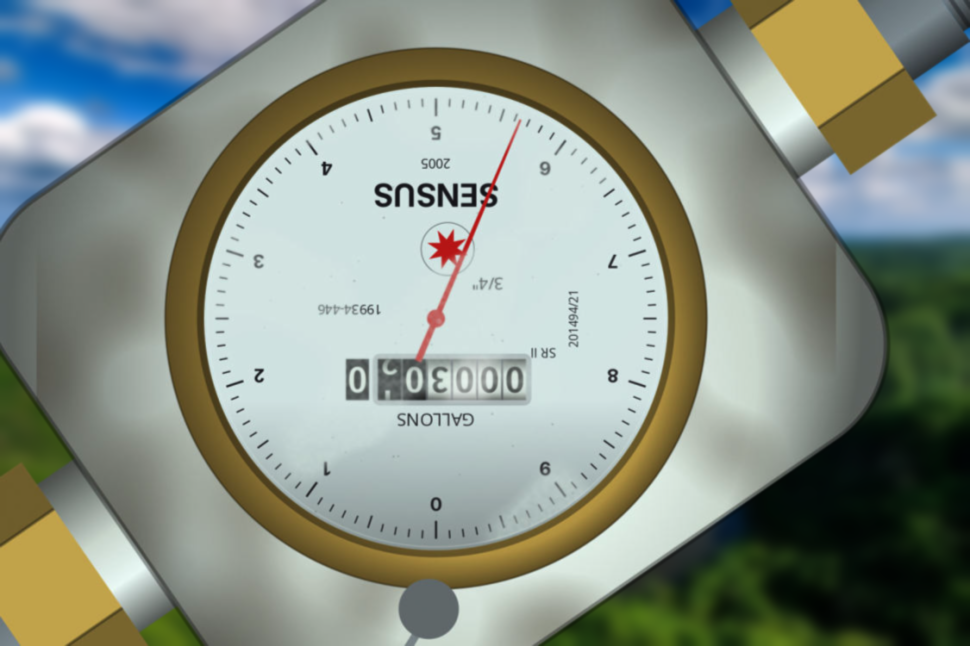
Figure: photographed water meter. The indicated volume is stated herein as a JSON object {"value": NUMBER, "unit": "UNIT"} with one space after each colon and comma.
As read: {"value": 3015.6, "unit": "gal"}
